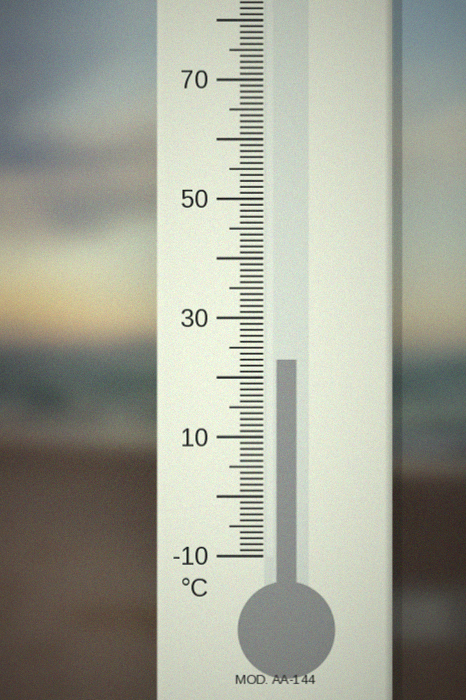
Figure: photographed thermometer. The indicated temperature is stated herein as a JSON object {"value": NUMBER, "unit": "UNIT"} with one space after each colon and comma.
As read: {"value": 23, "unit": "°C"}
